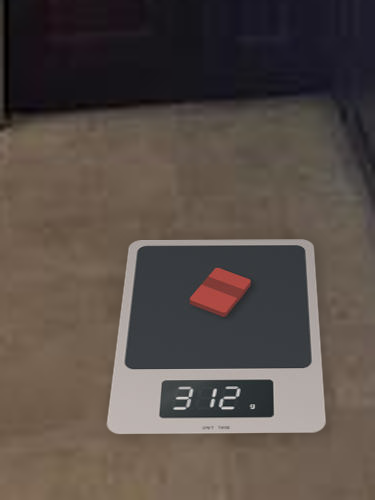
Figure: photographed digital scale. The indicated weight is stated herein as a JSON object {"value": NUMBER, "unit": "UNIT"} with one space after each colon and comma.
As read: {"value": 312, "unit": "g"}
